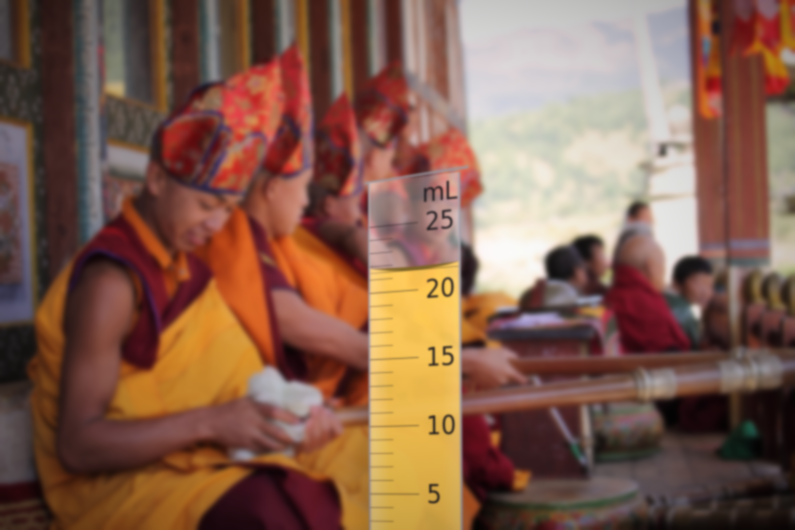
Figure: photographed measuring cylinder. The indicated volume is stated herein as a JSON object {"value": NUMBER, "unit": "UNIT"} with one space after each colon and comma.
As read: {"value": 21.5, "unit": "mL"}
